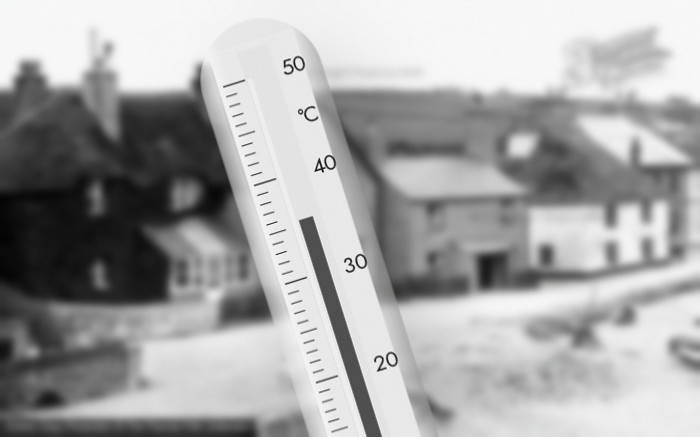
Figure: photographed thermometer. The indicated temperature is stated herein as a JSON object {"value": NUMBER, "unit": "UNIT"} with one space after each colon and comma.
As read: {"value": 35.5, "unit": "°C"}
